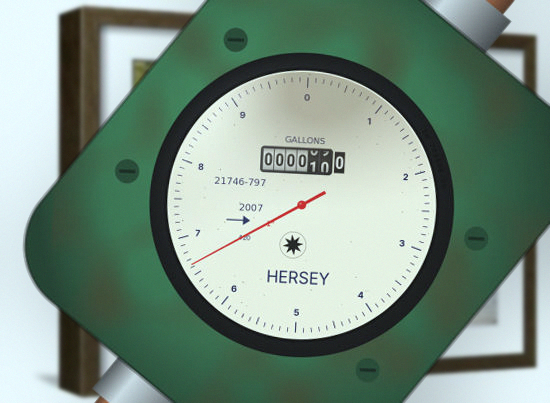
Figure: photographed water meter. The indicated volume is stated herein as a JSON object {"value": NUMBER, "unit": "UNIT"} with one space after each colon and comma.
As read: {"value": 96.6, "unit": "gal"}
